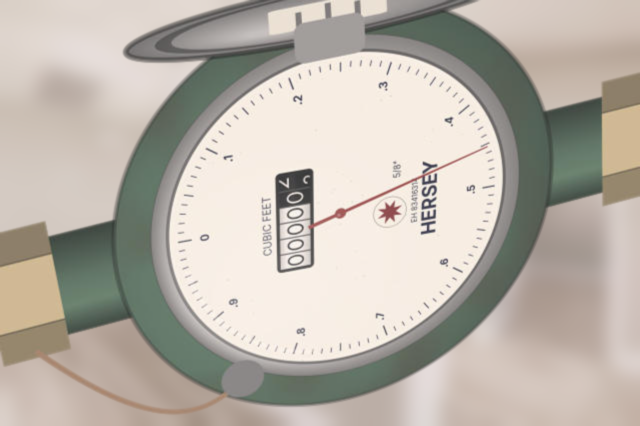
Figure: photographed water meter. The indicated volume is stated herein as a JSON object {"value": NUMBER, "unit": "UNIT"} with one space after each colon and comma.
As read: {"value": 2.45, "unit": "ft³"}
